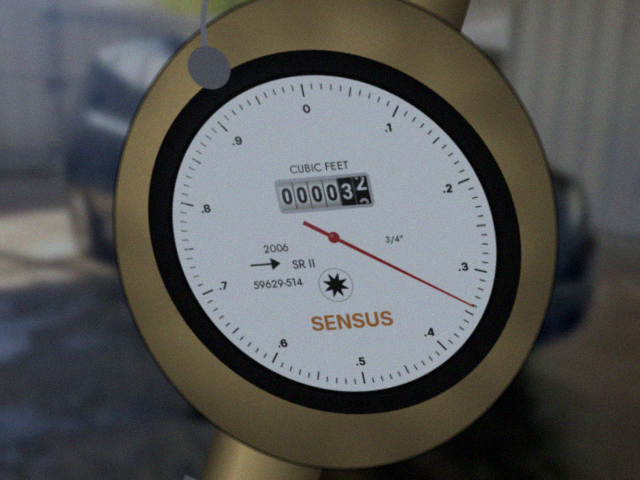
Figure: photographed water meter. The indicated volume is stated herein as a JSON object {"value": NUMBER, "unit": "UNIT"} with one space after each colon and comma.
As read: {"value": 32.34, "unit": "ft³"}
